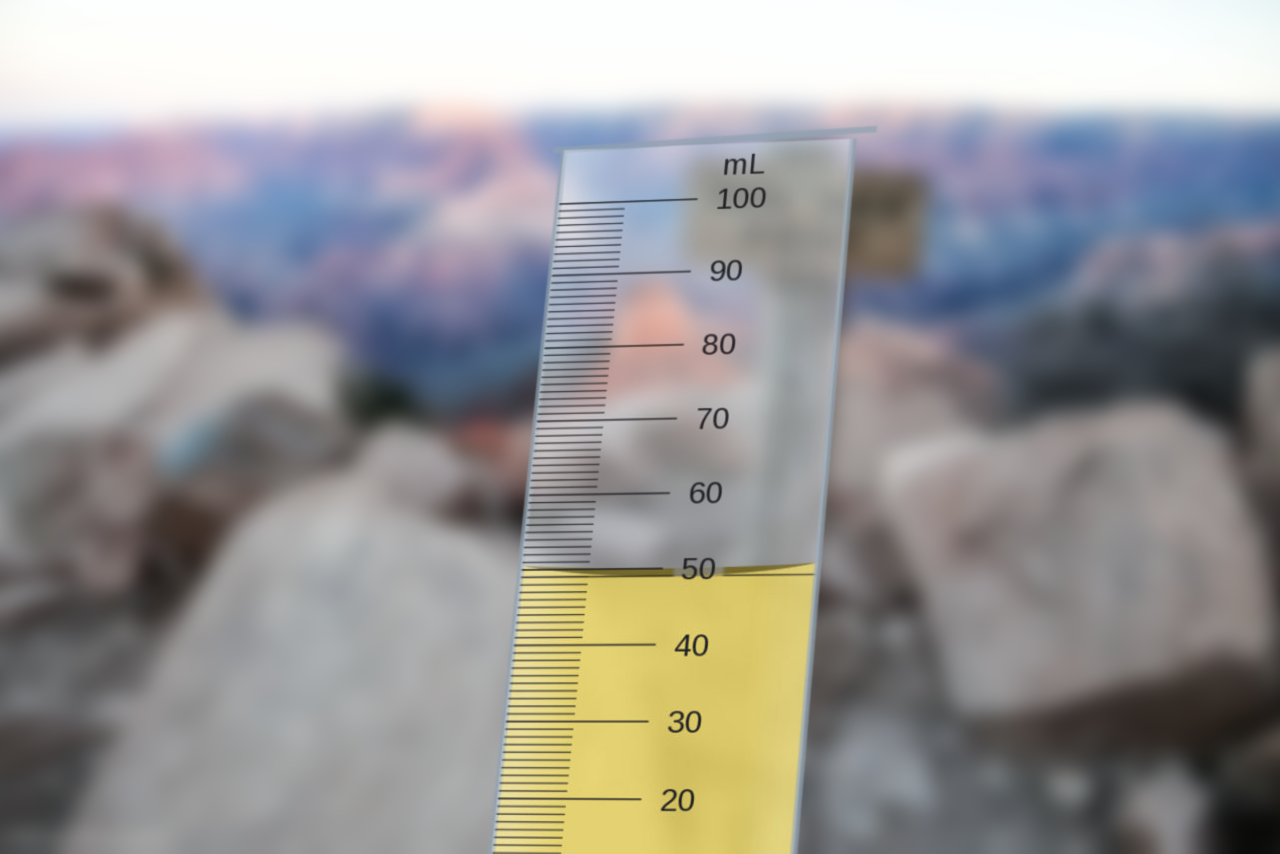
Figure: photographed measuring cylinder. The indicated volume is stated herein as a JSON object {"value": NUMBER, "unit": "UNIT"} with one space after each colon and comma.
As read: {"value": 49, "unit": "mL"}
